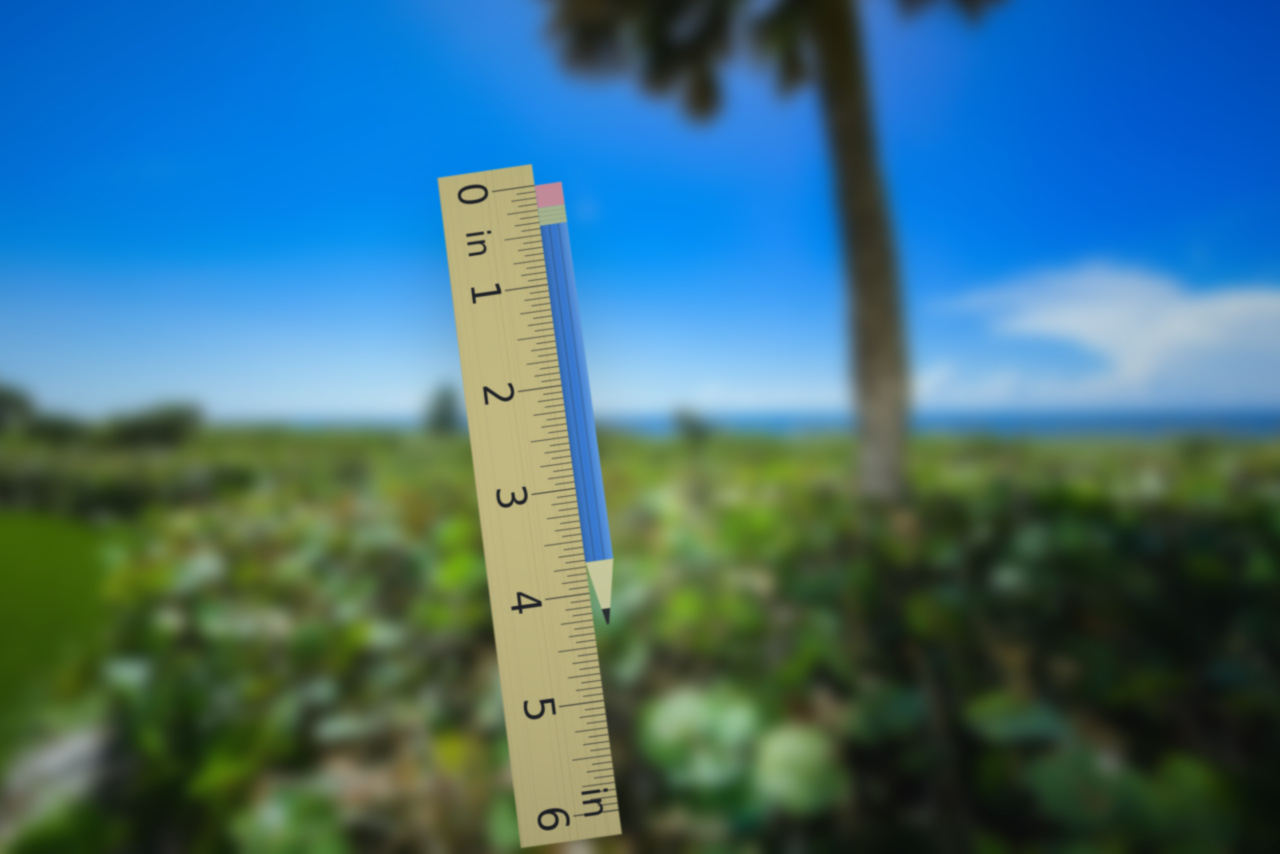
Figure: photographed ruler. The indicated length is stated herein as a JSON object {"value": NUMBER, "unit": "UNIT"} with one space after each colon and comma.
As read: {"value": 4.3125, "unit": "in"}
